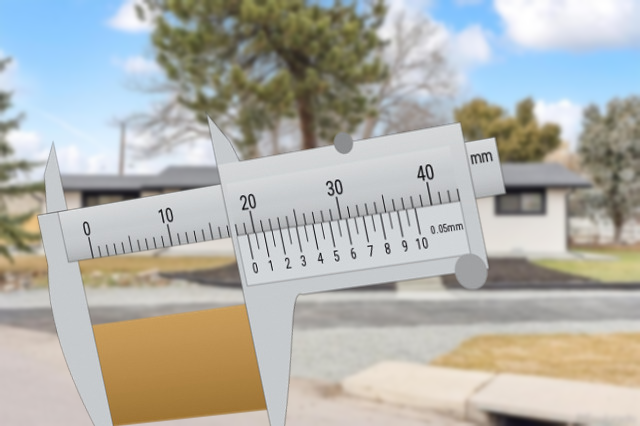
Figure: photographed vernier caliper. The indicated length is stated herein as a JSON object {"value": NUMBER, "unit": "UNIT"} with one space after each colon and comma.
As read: {"value": 19.2, "unit": "mm"}
